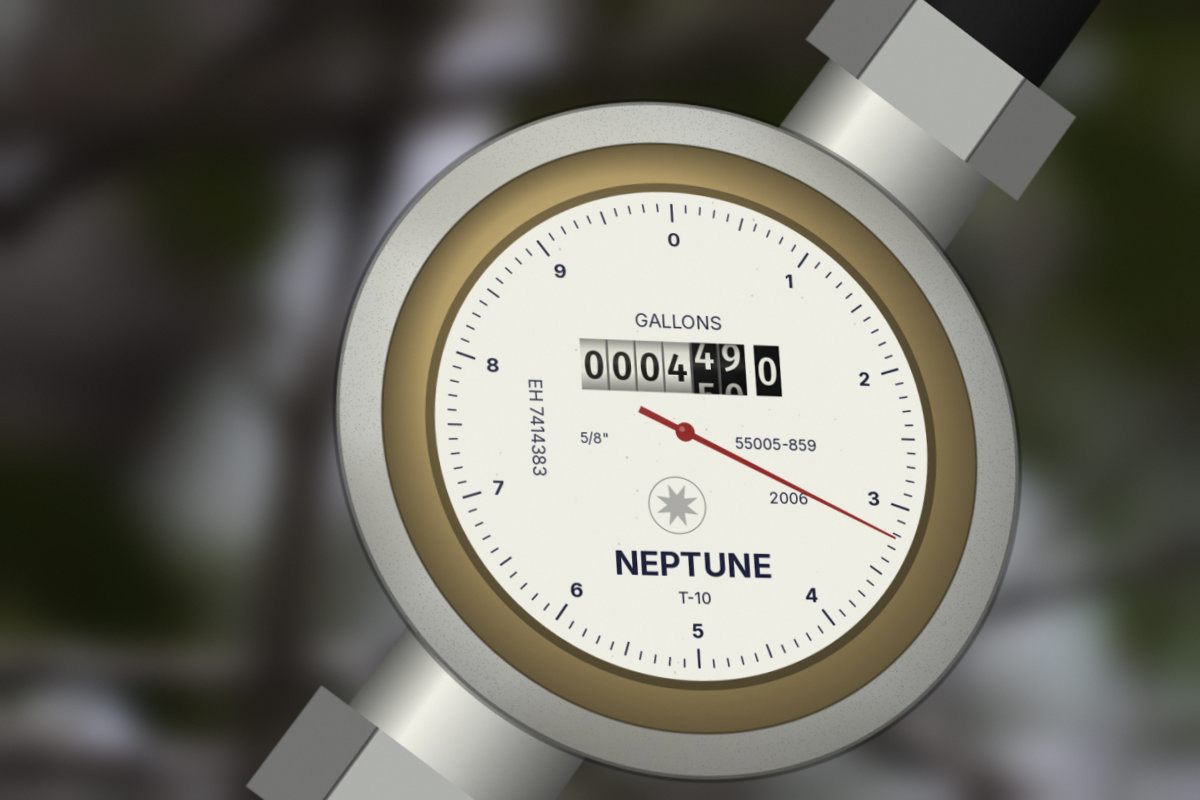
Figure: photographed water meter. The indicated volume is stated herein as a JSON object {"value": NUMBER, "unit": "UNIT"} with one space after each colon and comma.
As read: {"value": 4493.2, "unit": "gal"}
